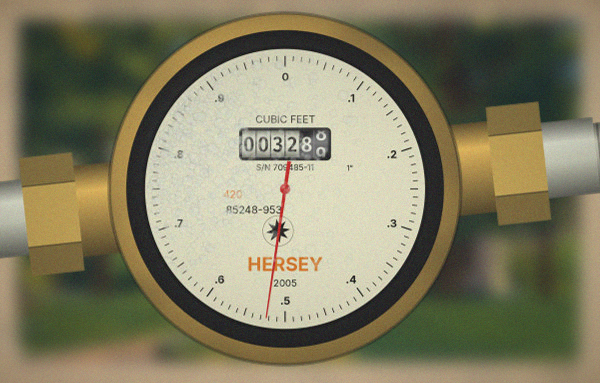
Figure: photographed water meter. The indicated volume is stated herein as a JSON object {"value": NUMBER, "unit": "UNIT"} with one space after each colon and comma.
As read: {"value": 3288.52, "unit": "ft³"}
